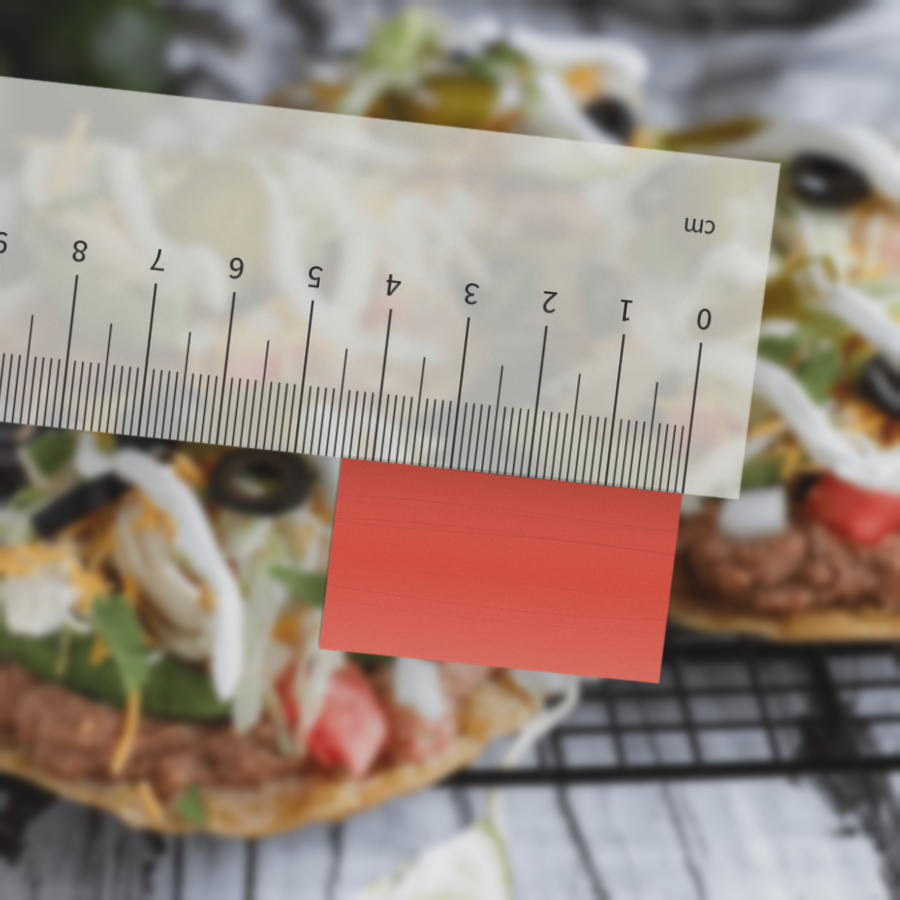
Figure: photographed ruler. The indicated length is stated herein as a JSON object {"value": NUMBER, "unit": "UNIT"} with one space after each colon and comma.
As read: {"value": 4.4, "unit": "cm"}
